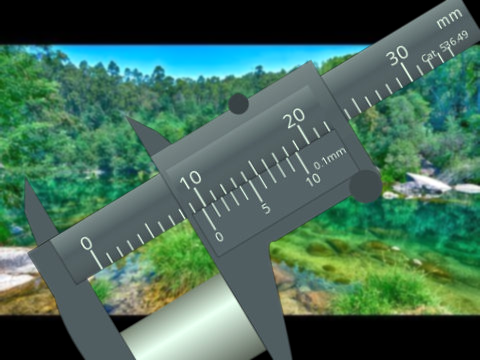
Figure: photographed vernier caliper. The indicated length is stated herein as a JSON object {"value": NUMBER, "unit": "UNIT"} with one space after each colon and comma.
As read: {"value": 9.7, "unit": "mm"}
